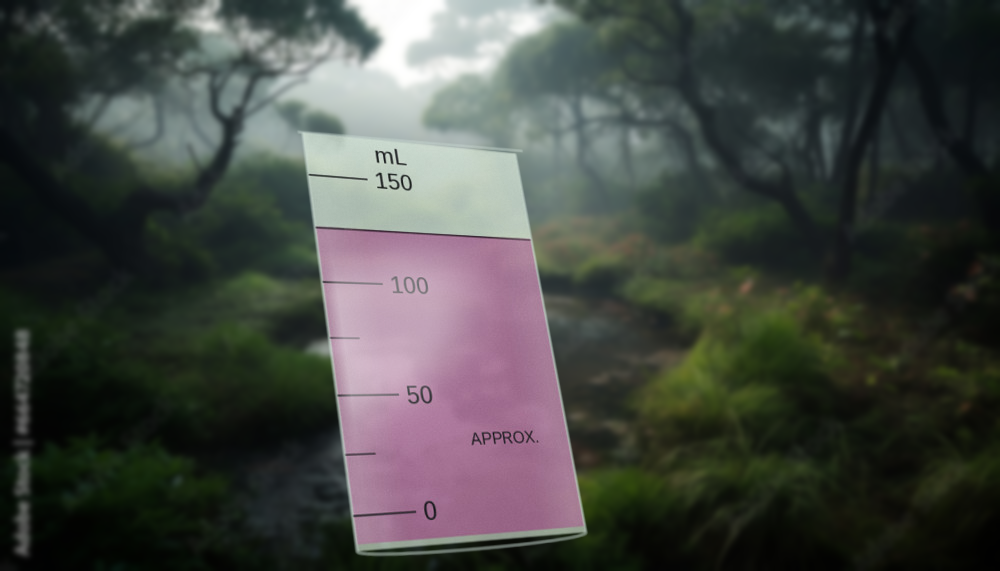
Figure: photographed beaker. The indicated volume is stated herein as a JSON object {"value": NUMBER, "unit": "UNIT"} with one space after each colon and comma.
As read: {"value": 125, "unit": "mL"}
